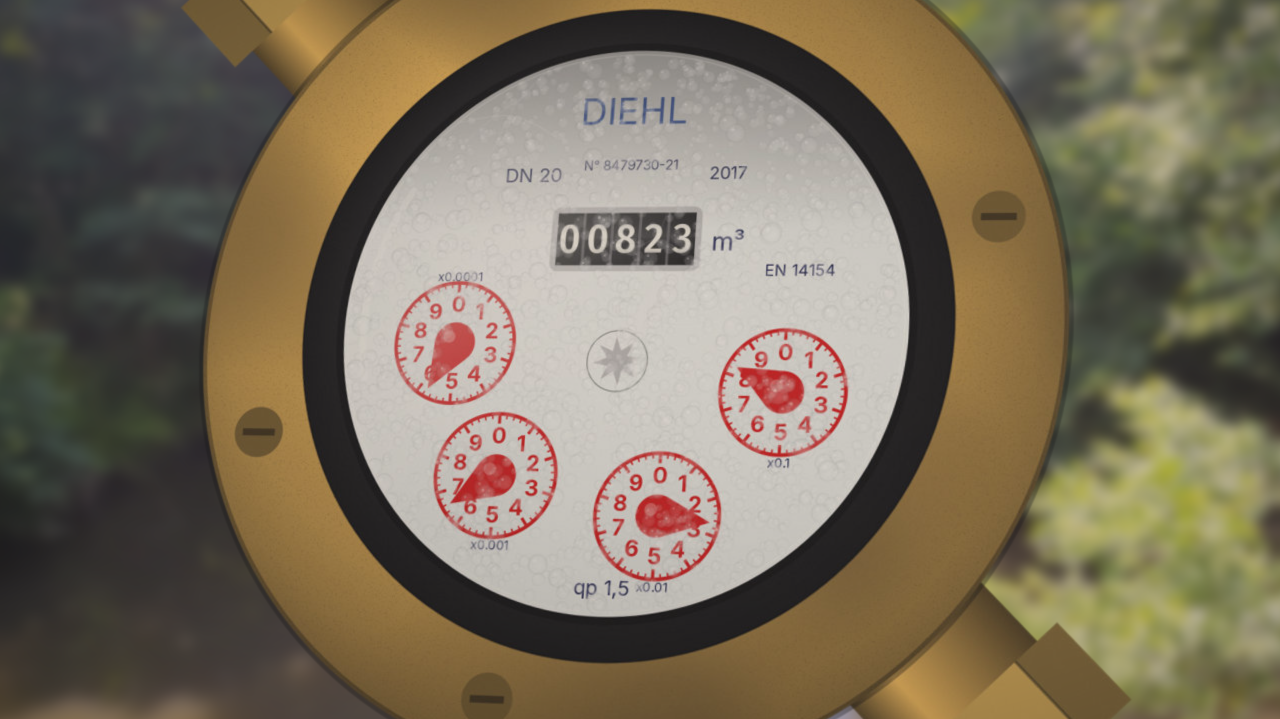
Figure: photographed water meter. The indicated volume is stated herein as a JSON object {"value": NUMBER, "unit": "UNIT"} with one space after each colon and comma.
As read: {"value": 823.8265, "unit": "m³"}
